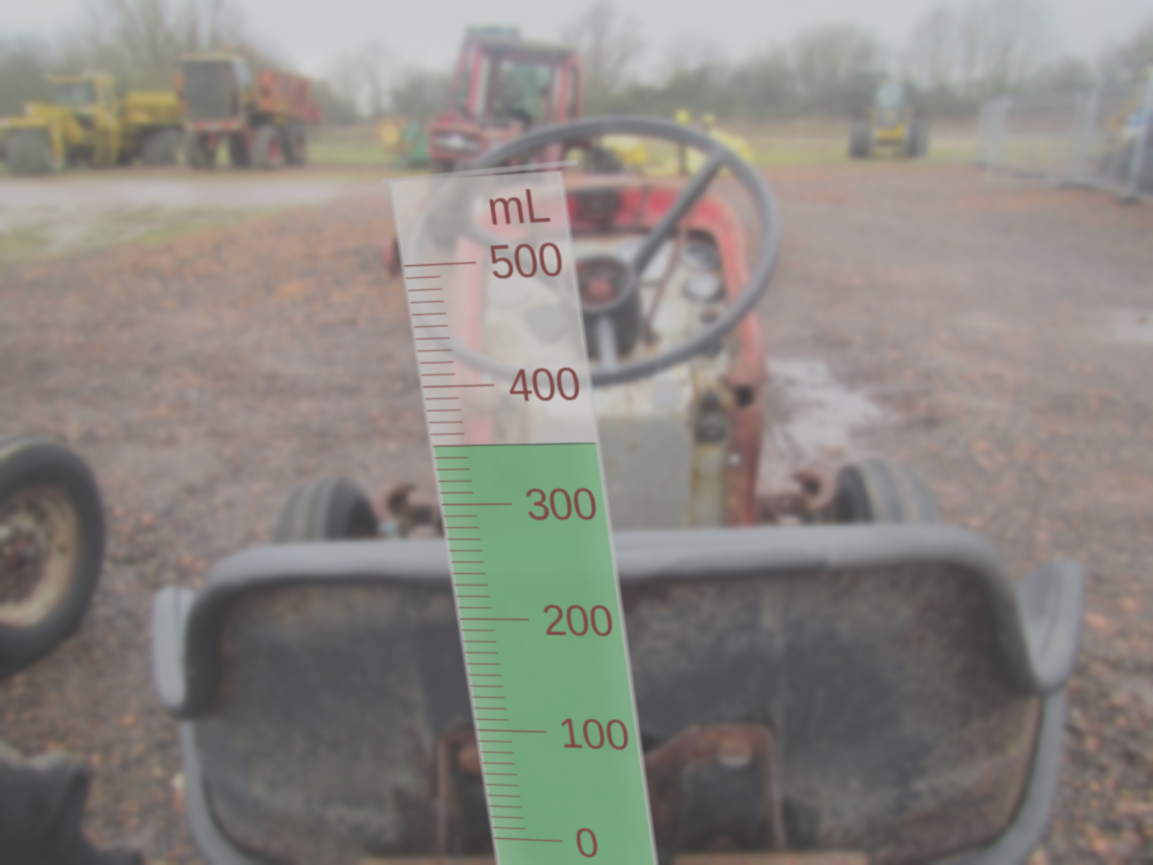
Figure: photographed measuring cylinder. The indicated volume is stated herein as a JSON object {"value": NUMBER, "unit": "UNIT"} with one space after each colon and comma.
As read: {"value": 350, "unit": "mL"}
